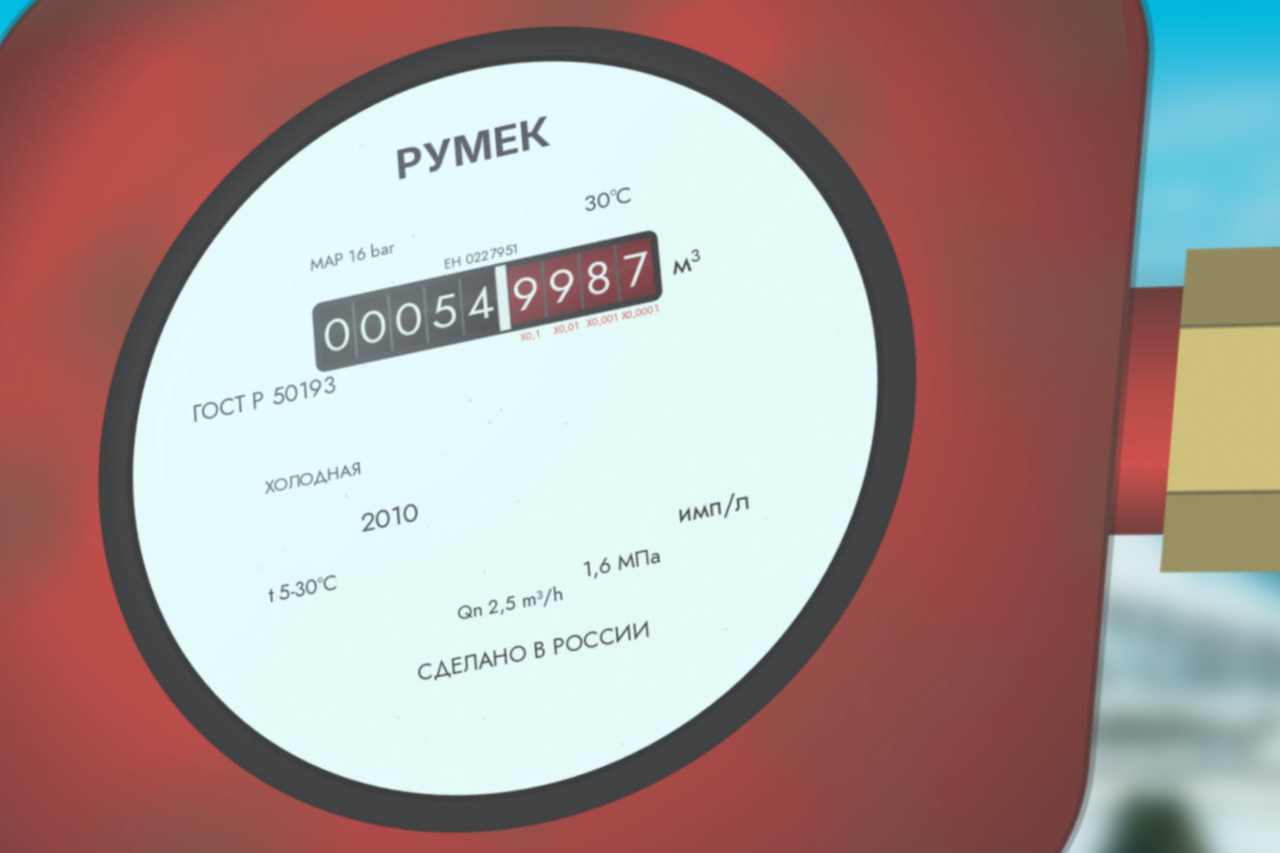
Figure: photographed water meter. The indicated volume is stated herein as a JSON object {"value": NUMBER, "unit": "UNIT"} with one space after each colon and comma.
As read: {"value": 54.9987, "unit": "m³"}
